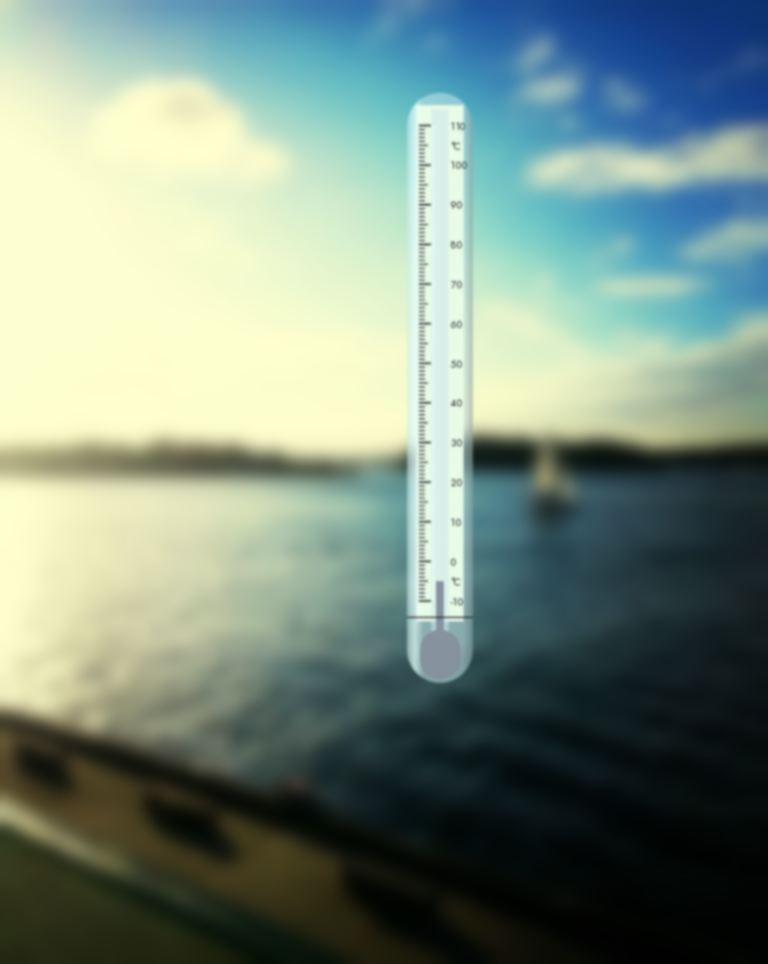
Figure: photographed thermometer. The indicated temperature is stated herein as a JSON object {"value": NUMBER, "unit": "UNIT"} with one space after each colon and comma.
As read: {"value": -5, "unit": "°C"}
